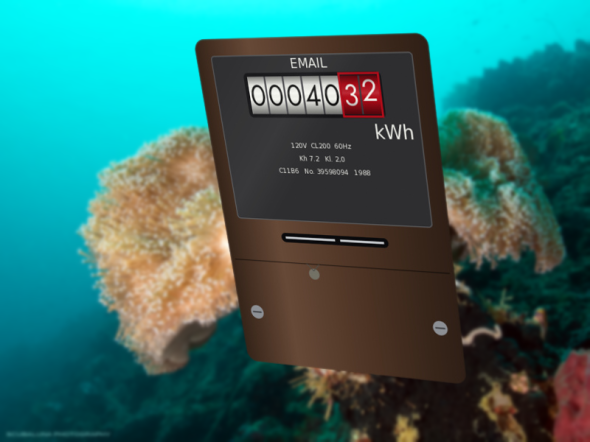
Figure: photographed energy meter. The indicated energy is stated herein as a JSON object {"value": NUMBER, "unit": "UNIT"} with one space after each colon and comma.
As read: {"value": 40.32, "unit": "kWh"}
